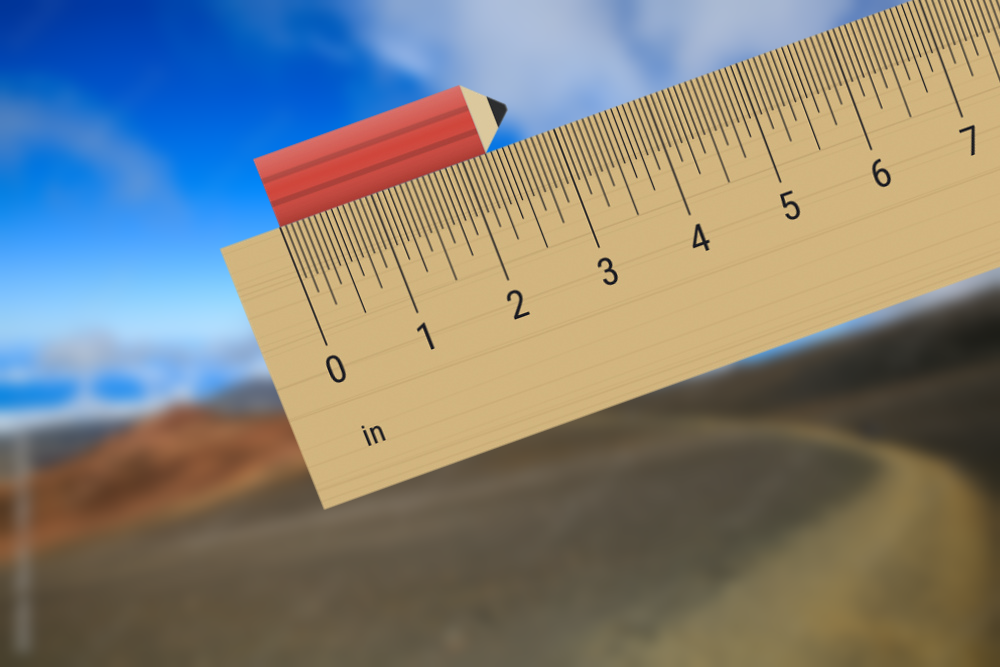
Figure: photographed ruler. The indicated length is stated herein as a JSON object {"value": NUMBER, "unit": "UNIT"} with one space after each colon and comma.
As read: {"value": 2.625, "unit": "in"}
